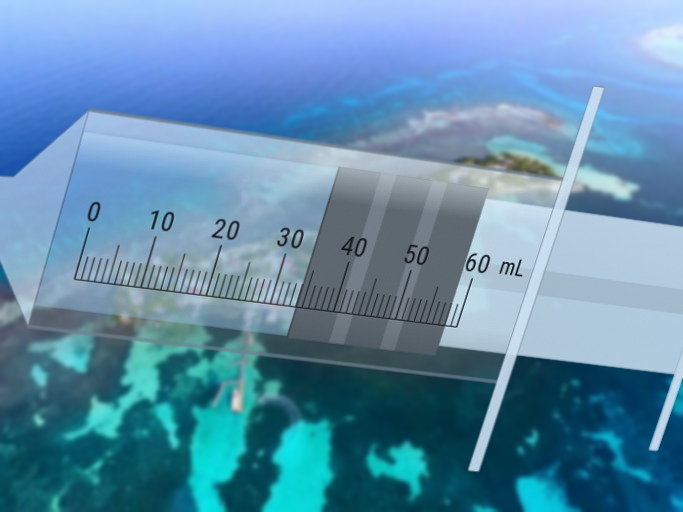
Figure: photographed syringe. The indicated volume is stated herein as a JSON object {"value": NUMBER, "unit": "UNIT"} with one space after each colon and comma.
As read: {"value": 34, "unit": "mL"}
